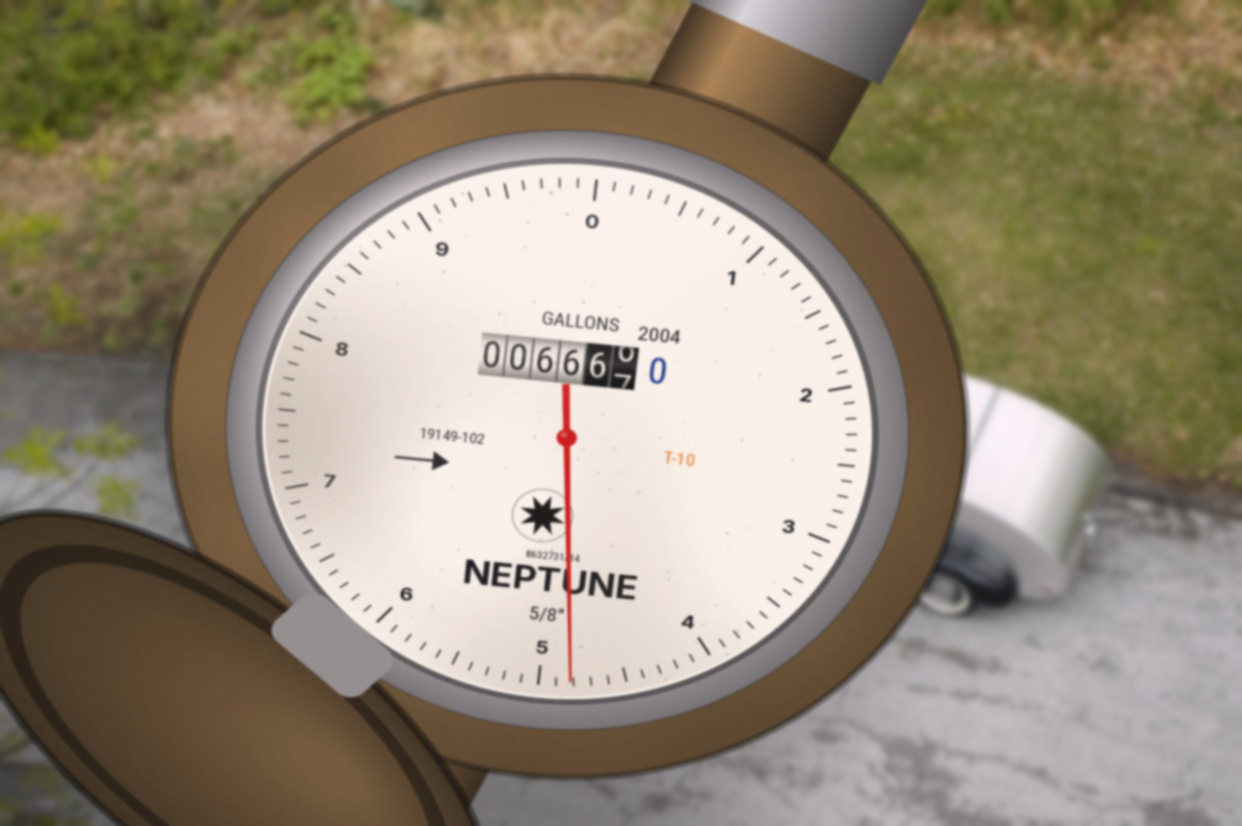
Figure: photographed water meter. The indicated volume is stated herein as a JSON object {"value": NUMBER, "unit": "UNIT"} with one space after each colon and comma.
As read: {"value": 66664.8, "unit": "gal"}
